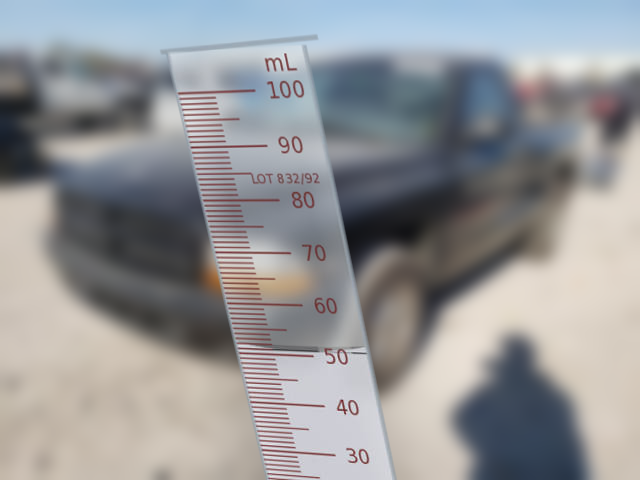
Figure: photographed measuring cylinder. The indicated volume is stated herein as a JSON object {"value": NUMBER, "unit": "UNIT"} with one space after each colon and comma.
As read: {"value": 51, "unit": "mL"}
